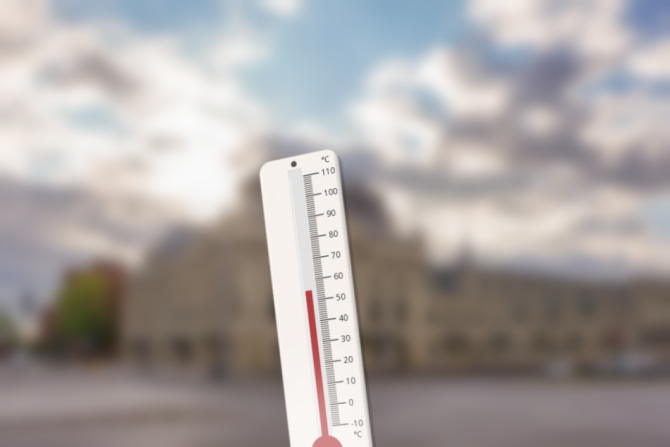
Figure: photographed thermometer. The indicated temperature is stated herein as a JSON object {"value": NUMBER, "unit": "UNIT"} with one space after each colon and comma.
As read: {"value": 55, "unit": "°C"}
